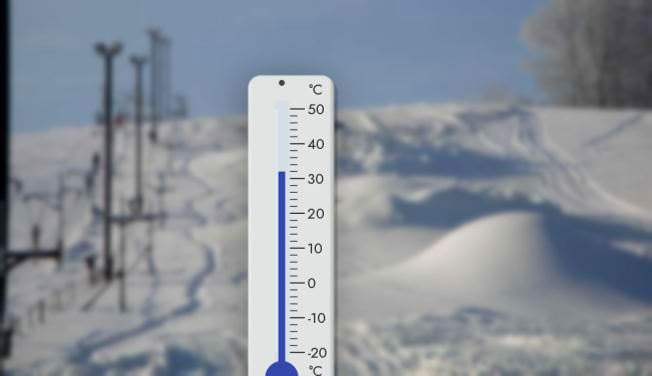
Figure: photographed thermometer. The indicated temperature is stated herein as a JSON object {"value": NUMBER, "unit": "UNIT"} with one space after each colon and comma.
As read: {"value": 32, "unit": "°C"}
